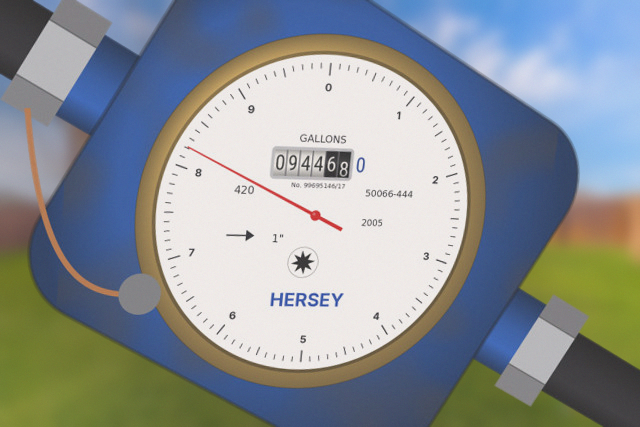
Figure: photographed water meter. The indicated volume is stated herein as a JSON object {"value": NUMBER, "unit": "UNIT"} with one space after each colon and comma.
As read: {"value": 944678.2, "unit": "gal"}
